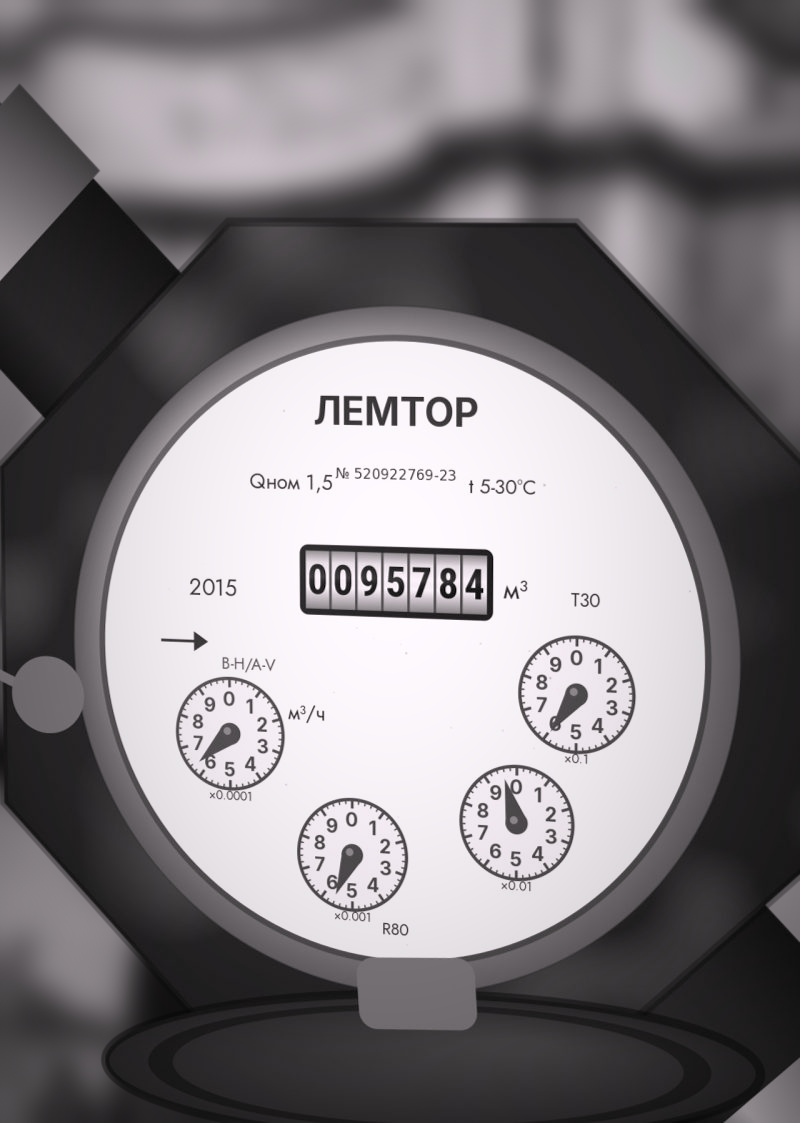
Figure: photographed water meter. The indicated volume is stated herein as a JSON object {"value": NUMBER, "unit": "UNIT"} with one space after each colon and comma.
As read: {"value": 95784.5956, "unit": "m³"}
